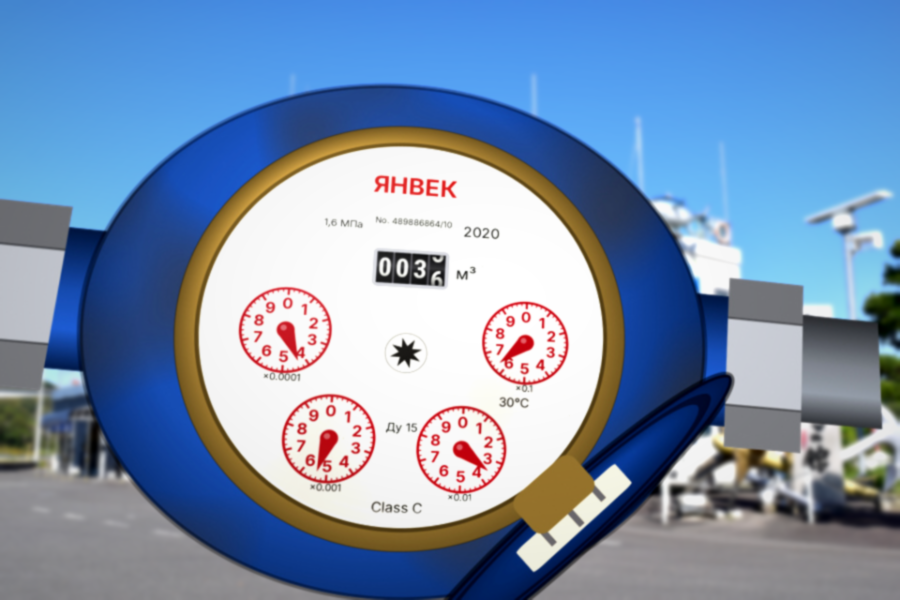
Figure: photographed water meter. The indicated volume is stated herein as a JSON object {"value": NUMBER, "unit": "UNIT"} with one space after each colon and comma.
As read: {"value": 35.6354, "unit": "m³"}
